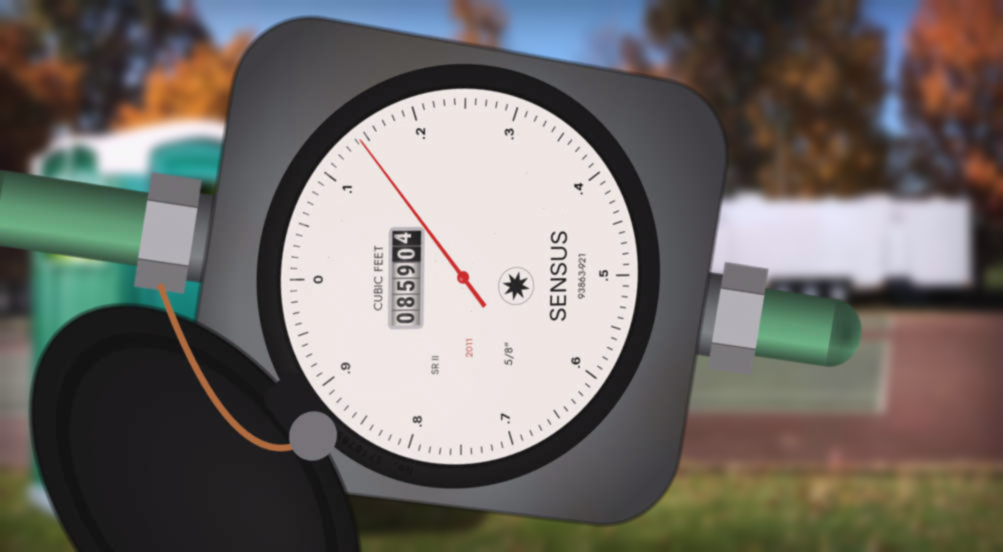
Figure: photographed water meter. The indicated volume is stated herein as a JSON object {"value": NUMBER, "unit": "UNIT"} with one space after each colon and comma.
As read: {"value": 85904.14, "unit": "ft³"}
